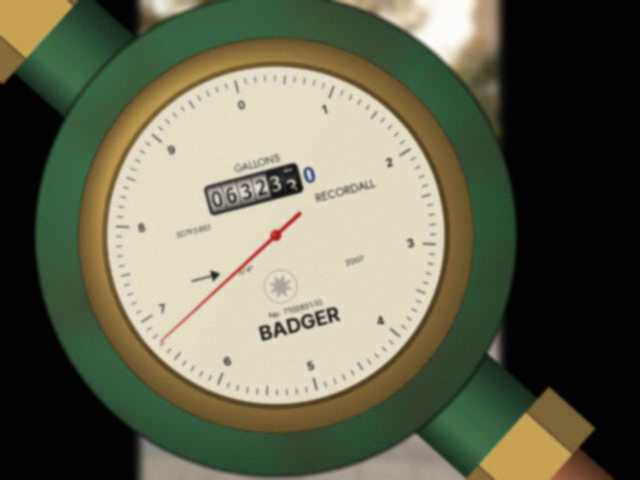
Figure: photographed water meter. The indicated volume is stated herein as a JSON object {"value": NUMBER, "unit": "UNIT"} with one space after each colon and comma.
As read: {"value": 632326.7, "unit": "gal"}
